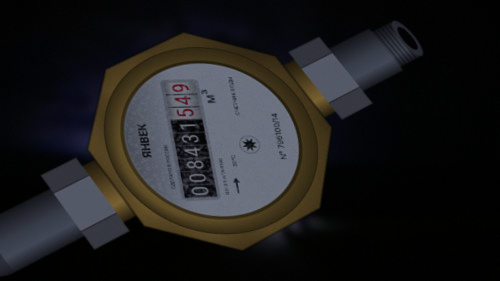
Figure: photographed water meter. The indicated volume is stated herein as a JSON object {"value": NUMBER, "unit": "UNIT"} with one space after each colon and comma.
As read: {"value": 8431.549, "unit": "m³"}
